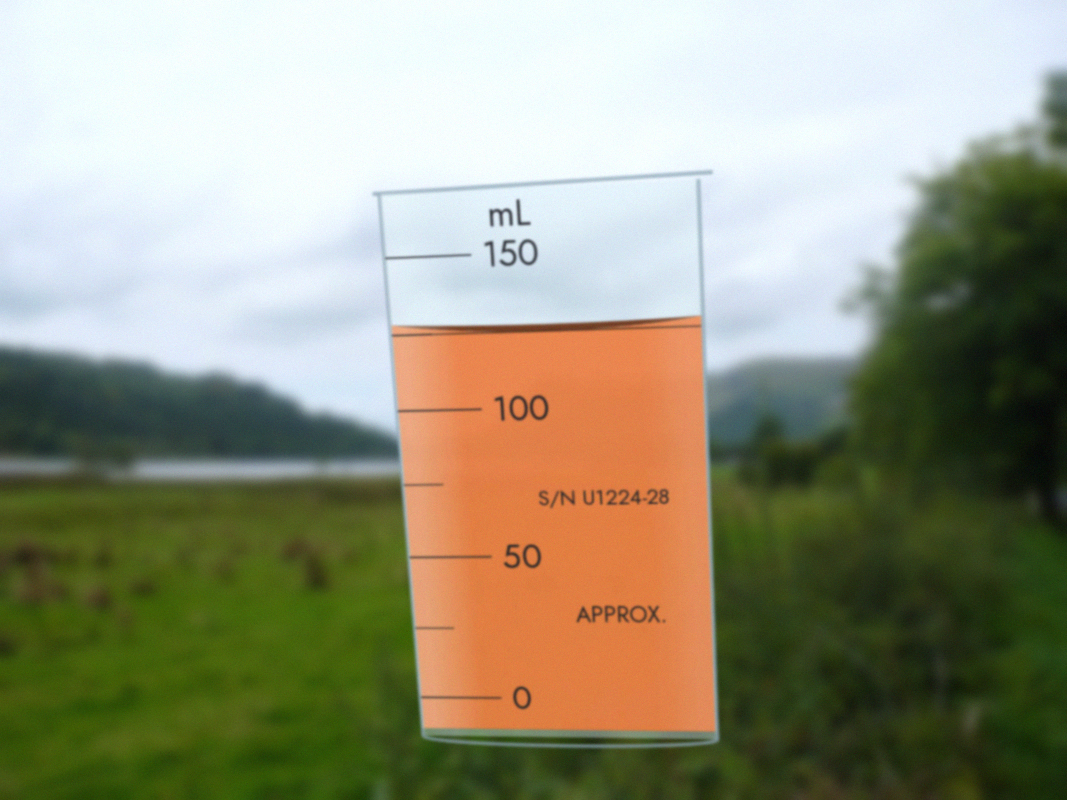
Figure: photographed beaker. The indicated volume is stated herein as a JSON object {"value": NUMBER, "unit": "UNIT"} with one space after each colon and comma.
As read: {"value": 125, "unit": "mL"}
